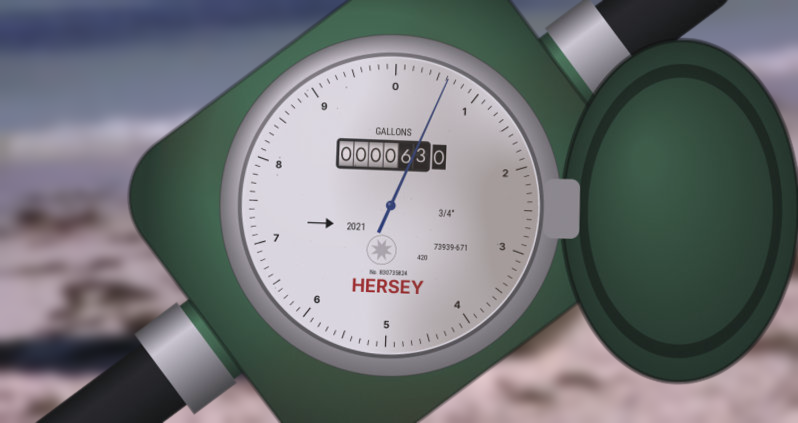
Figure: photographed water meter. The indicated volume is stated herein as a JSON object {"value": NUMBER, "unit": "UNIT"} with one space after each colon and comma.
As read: {"value": 630.6, "unit": "gal"}
